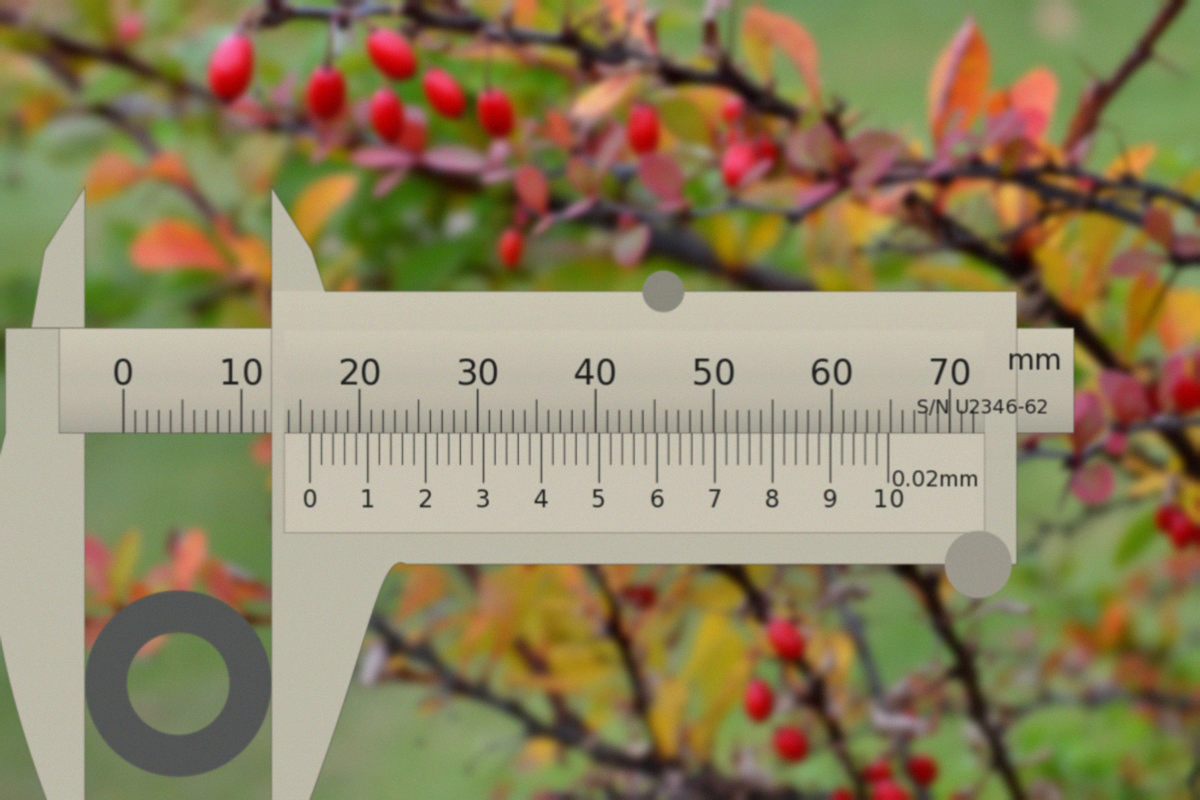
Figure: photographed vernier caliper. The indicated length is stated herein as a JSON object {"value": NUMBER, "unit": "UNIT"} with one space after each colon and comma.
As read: {"value": 15.8, "unit": "mm"}
